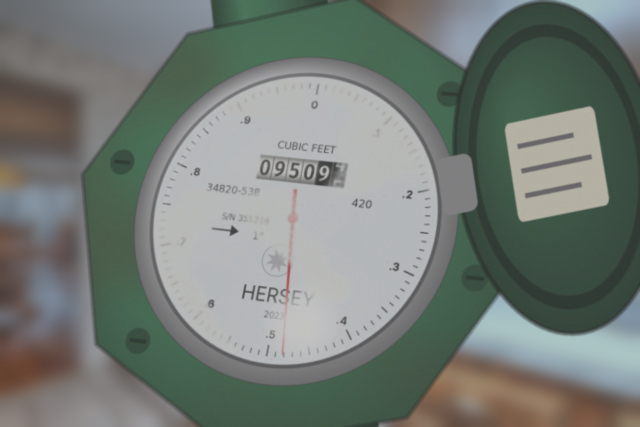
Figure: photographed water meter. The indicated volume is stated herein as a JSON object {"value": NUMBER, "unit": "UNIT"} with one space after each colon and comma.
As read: {"value": 95094.48, "unit": "ft³"}
